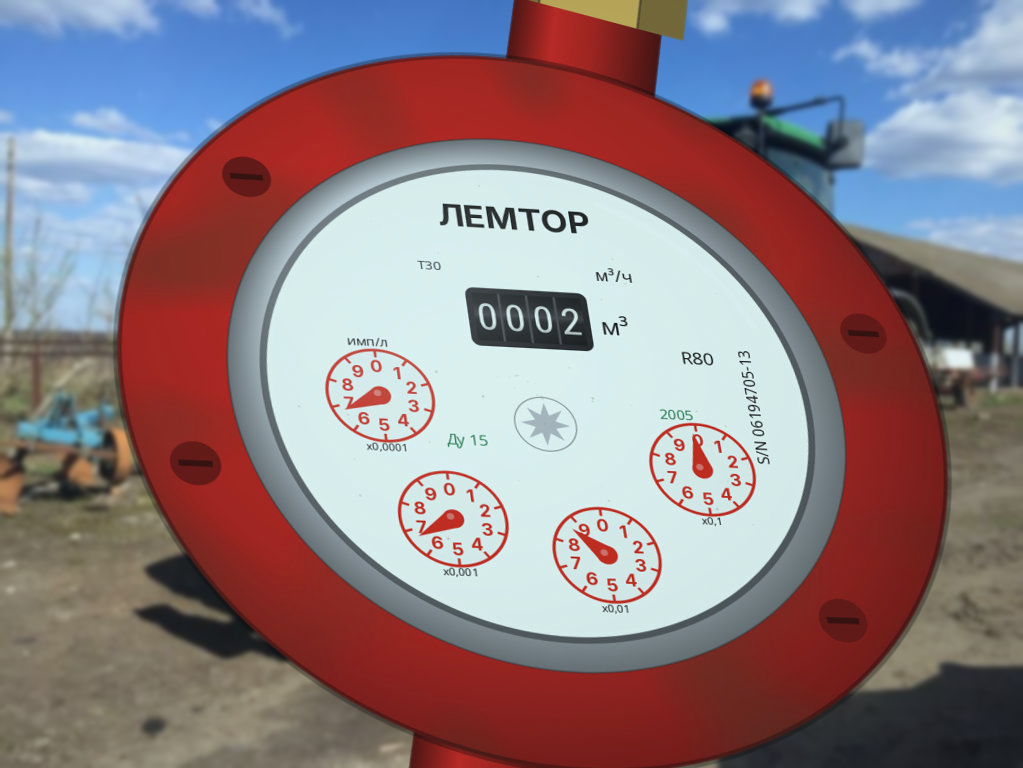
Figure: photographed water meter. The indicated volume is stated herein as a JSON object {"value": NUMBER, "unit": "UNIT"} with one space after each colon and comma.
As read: {"value": 1.9866, "unit": "m³"}
